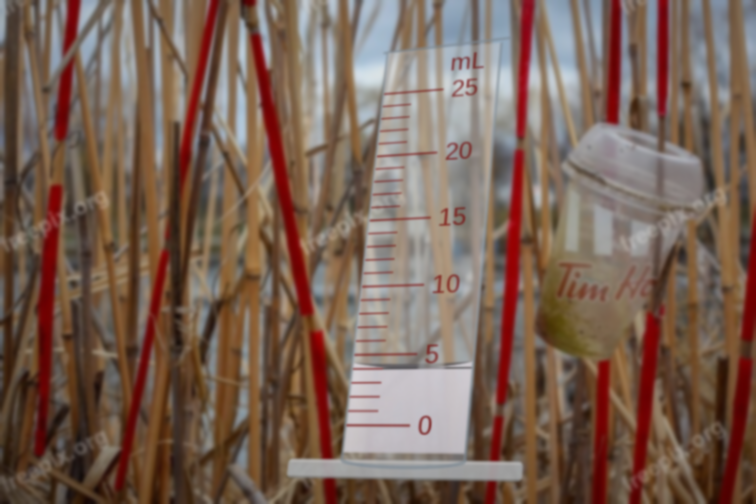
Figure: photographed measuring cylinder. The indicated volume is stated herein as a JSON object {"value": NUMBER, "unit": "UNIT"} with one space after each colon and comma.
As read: {"value": 4, "unit": "mL"}
